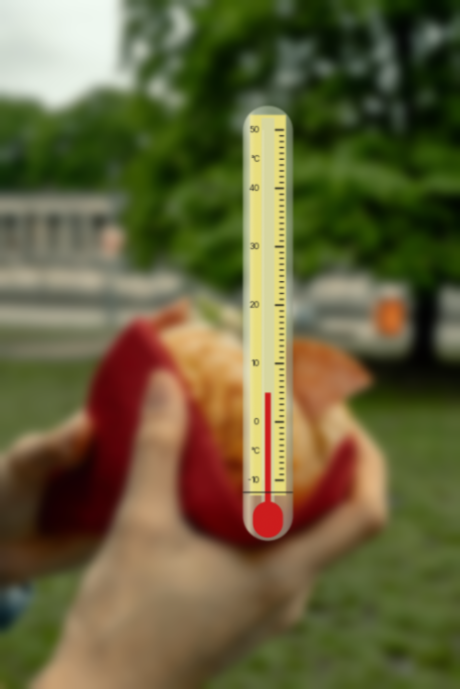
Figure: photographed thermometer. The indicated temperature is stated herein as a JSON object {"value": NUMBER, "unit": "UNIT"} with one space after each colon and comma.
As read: {"value": 5, "unit": "°C"}
